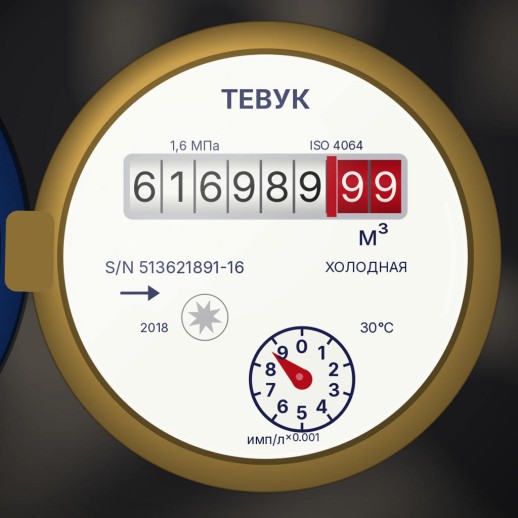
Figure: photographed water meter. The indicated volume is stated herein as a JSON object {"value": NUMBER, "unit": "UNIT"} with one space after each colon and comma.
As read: {"value": 616989.998, "unit": "m³"}
